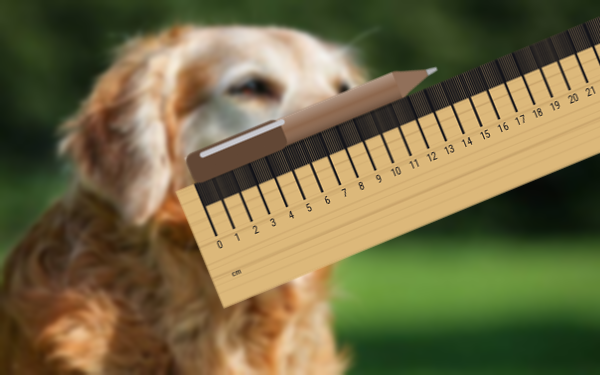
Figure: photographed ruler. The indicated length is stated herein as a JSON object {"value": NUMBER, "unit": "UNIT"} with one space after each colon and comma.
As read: {"value": 14, "unit": "cm"}
